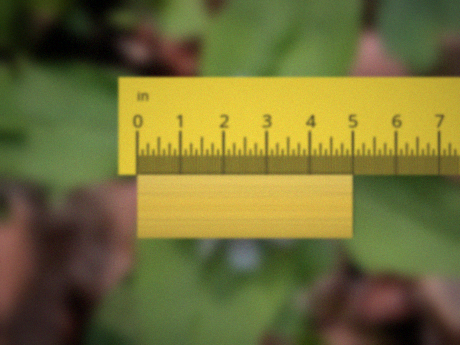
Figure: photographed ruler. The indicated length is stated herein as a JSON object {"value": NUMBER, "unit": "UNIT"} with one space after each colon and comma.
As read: {"value": 5, "unit": "in"}
